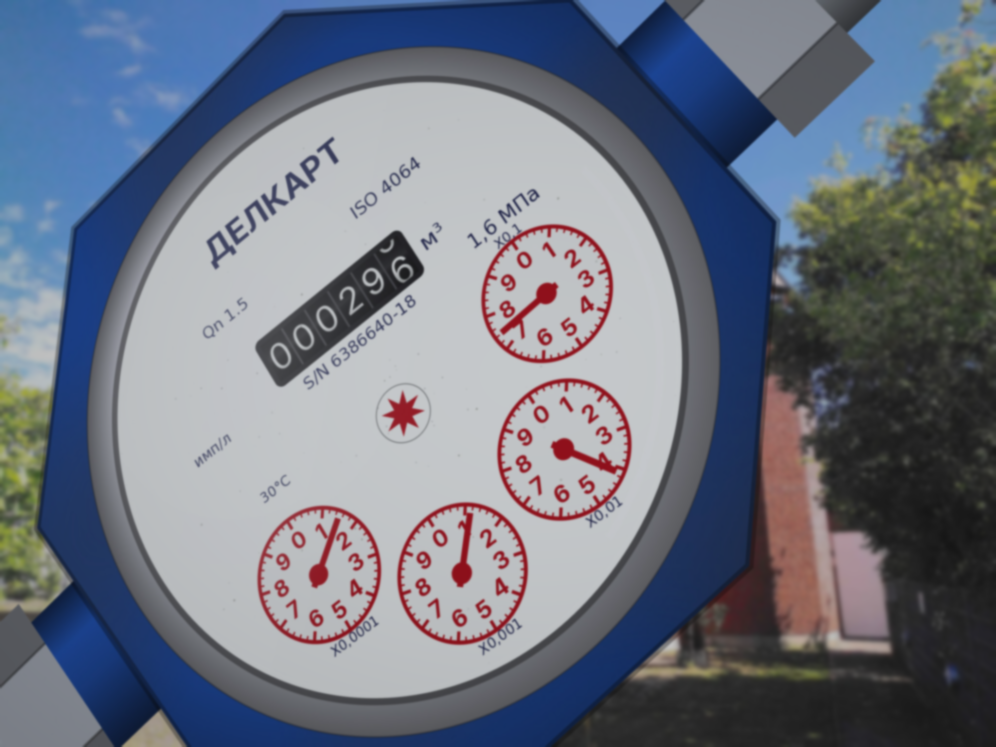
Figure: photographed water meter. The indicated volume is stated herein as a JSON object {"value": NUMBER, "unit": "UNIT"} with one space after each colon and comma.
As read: {"value": 295.7411, "unit": "m³"}
